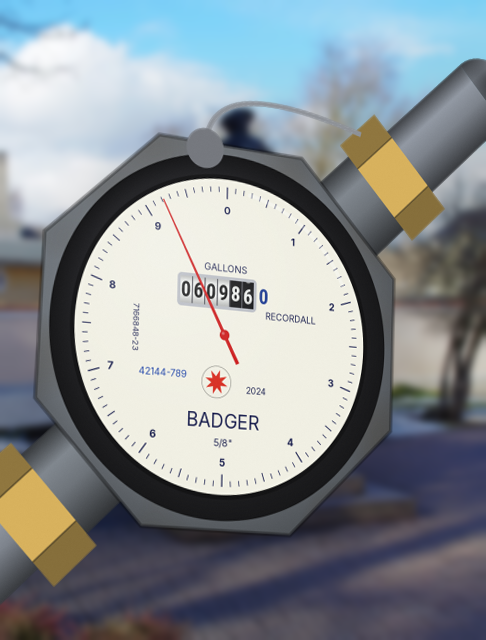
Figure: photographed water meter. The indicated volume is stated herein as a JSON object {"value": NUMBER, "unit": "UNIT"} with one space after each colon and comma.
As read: {"value": 609859.2, "unit": "gal"}
